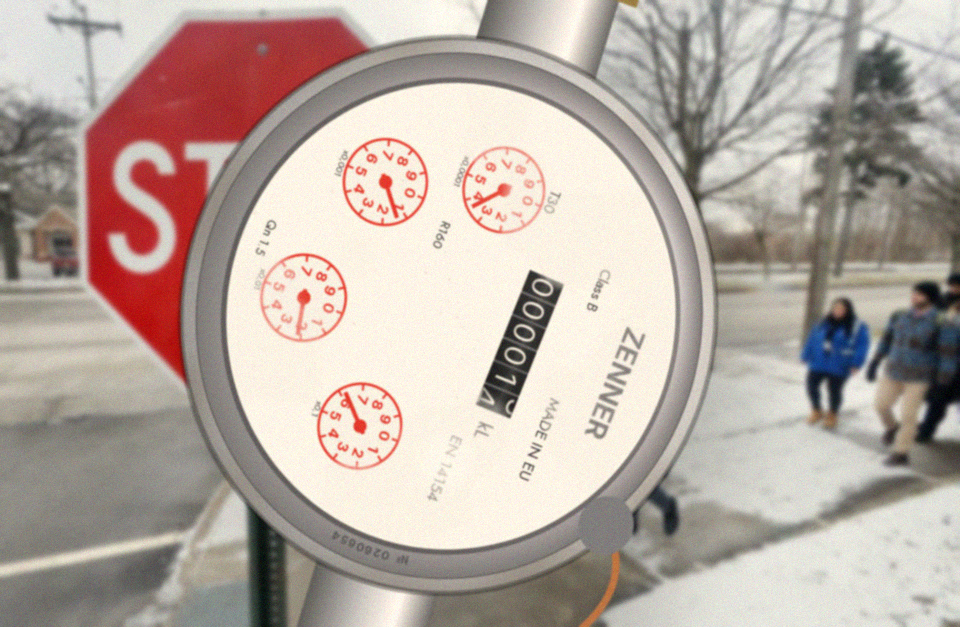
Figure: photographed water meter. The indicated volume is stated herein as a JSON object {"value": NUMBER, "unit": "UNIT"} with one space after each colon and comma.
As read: {"value": 13.6213, "unit": "kL"}
